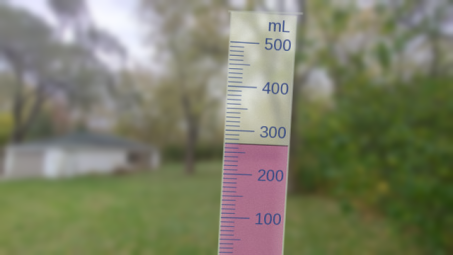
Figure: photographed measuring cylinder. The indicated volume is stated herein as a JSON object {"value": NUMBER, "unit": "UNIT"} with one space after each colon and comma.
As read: {"value": 270, "unit": "mL"}
